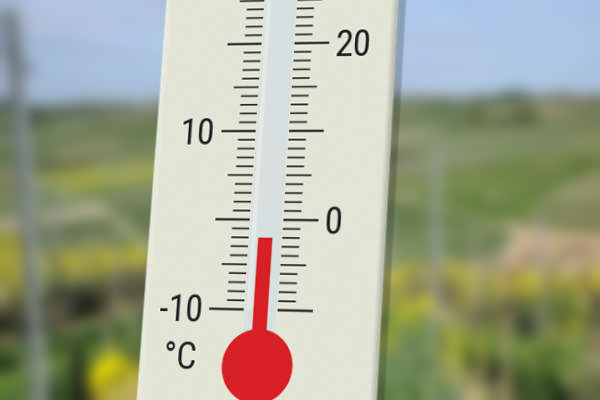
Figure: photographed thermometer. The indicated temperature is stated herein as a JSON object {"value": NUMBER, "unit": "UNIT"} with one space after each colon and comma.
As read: {"value": -2, "unit": "°C"}
